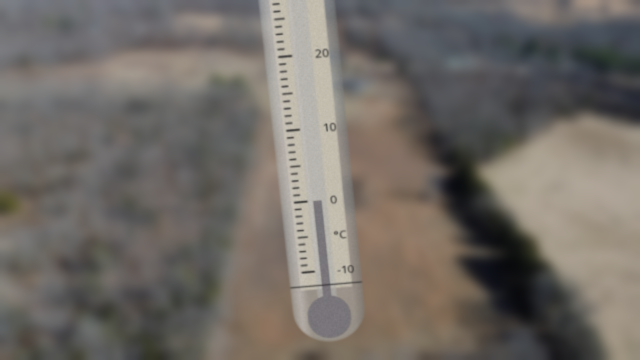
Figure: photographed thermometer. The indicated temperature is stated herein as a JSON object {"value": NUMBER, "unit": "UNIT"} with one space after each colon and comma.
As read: {"value": 0, "unit": "°C"}
